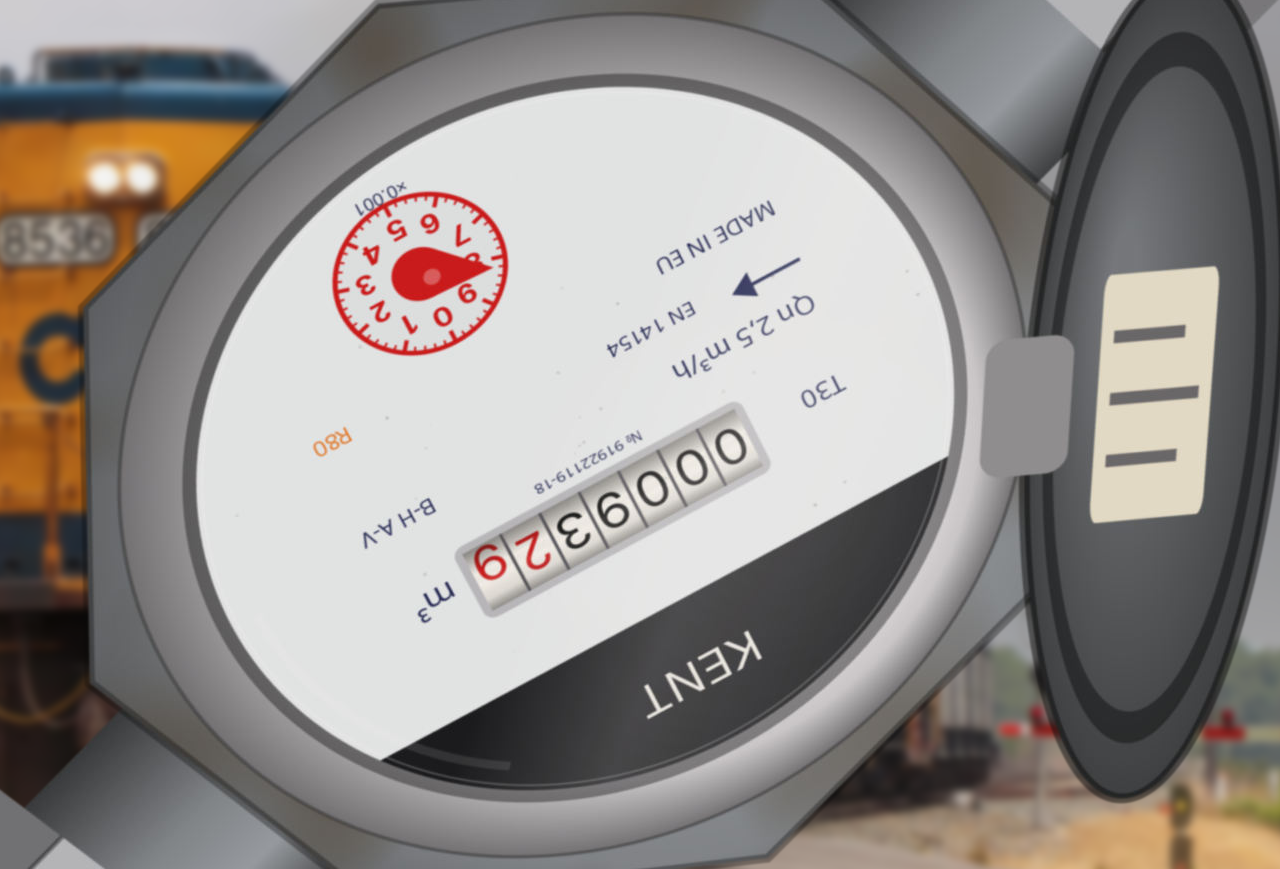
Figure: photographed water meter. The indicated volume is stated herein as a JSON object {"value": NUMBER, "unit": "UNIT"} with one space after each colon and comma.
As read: {"value": 93.288, "unit": "m³"}
